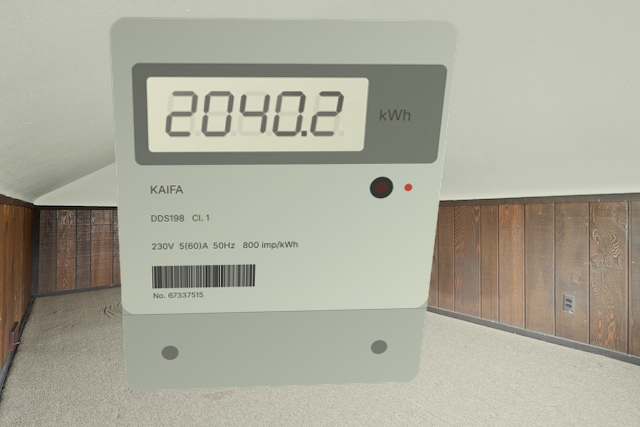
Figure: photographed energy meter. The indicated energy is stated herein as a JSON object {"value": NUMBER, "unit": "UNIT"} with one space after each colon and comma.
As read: {"value": 2040.2, "unit": "kWh"}
